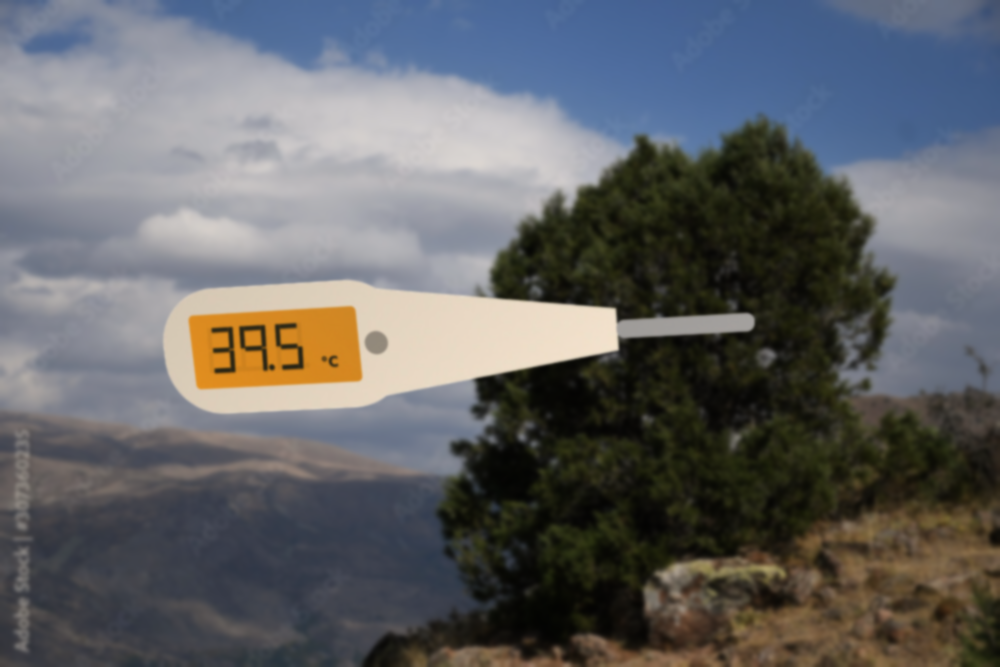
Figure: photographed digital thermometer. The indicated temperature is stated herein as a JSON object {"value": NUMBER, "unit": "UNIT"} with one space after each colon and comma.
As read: {"value": 39.5, "unit": "°C"}
